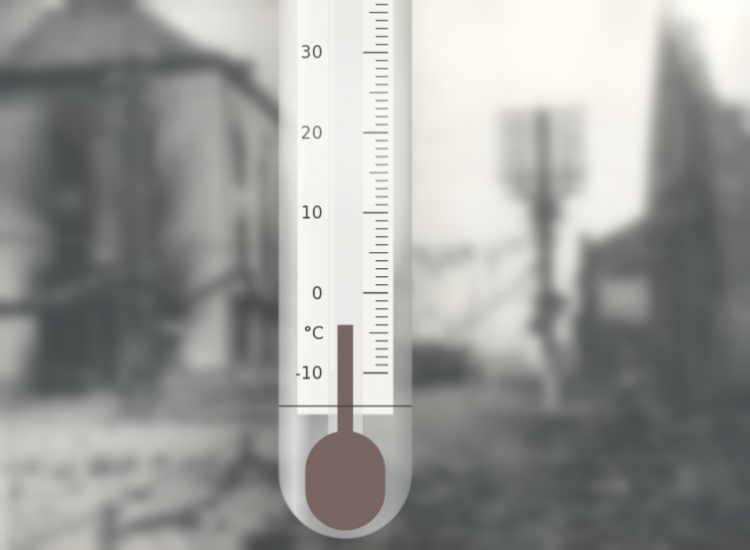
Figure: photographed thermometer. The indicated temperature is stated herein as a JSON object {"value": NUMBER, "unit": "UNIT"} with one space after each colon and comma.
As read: {"value": -4, "unit": "°C"}
